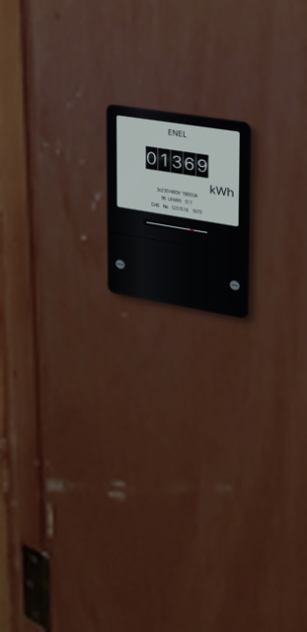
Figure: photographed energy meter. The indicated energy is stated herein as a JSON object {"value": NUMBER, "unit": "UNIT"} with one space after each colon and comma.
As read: {"value": 1369, "unit": "kWh"}
